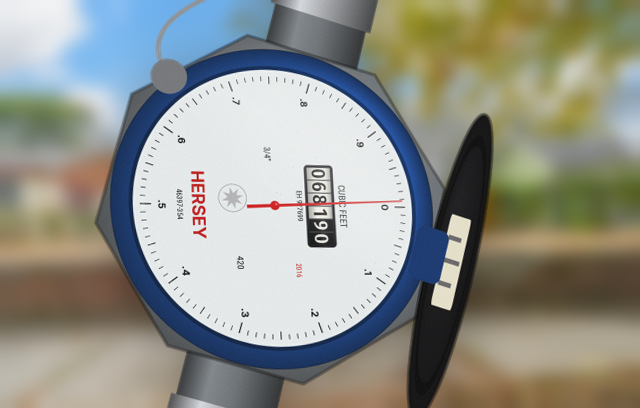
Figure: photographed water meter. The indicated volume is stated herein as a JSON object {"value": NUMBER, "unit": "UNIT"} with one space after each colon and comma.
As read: {"value": 68189.99, "unit": "ft³"}
